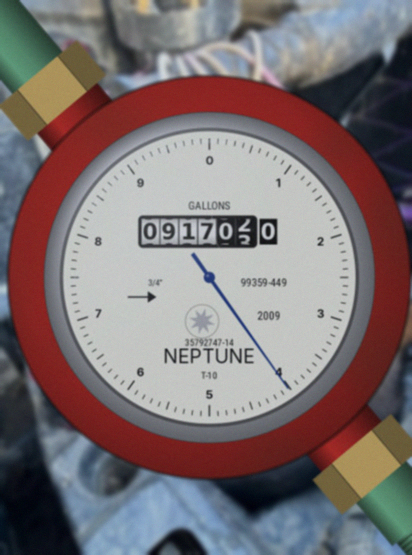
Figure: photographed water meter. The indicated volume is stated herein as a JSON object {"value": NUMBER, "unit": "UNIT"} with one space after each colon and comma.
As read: {"value": 917024.0, "unit": "gal"}
